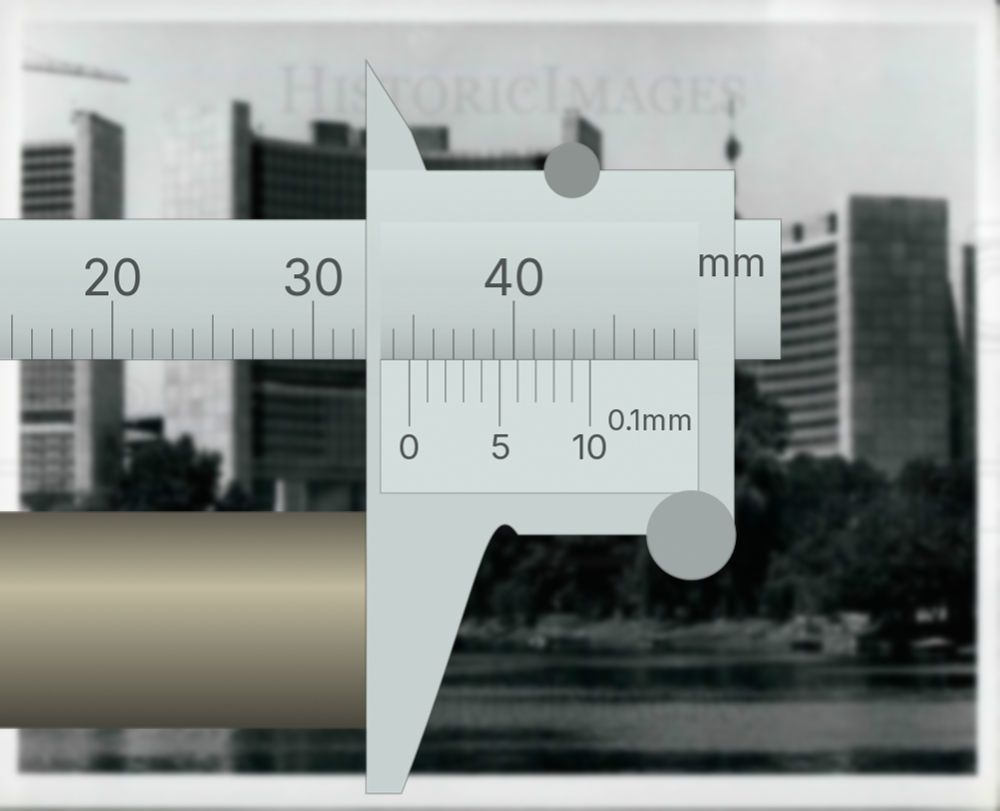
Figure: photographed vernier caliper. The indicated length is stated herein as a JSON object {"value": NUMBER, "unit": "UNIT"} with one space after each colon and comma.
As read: {"value": 34.8, "unit": "mm"}
